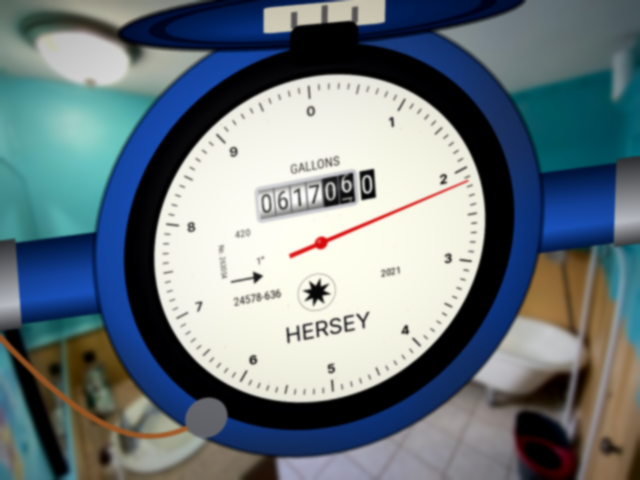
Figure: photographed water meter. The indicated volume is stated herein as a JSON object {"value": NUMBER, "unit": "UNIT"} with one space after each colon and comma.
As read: {"value": 617062.1, "unit": "gal"}
